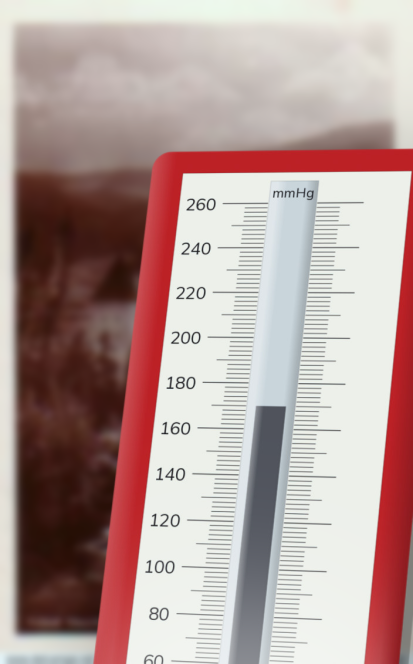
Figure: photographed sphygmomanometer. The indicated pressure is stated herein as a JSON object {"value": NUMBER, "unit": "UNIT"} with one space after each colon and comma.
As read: {"value": 170, "unit": "mmHg"}
